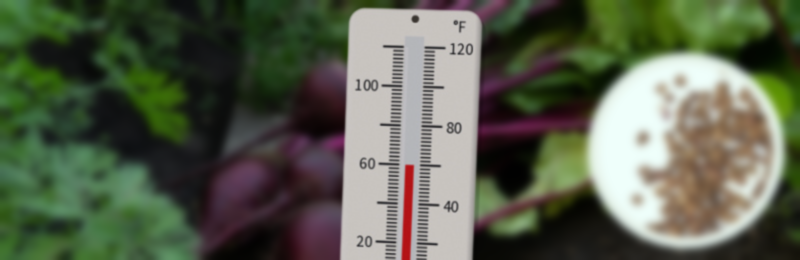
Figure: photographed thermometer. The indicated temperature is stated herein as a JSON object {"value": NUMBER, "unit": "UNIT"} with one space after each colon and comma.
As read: {"value": 60, "unit": "°F"}
